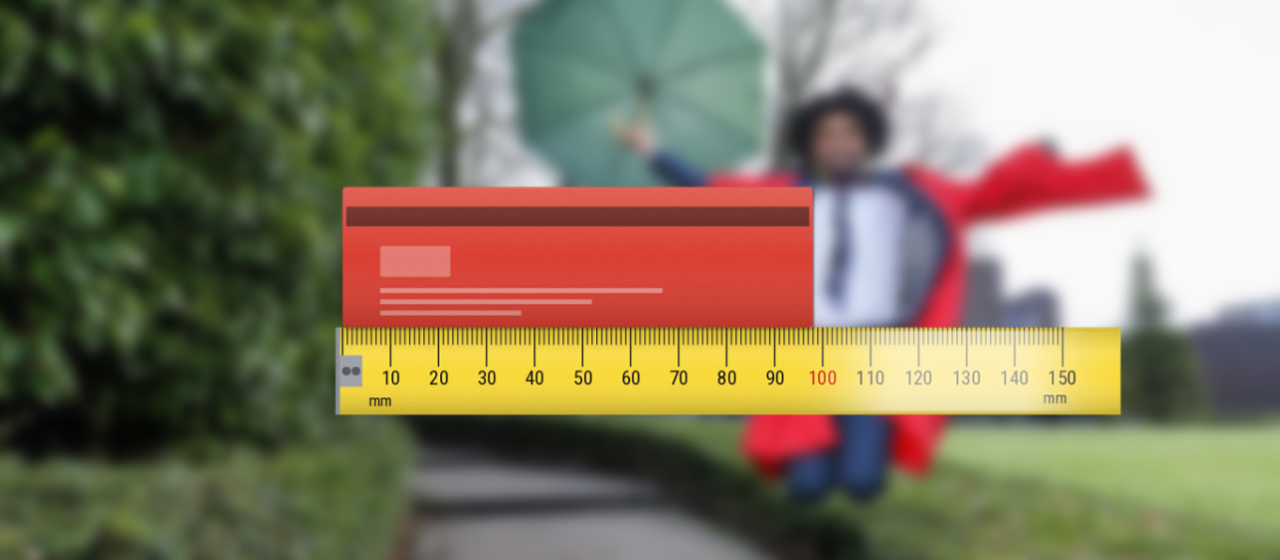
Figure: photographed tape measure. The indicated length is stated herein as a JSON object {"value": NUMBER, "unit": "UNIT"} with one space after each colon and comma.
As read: {"value": 98, "unit": "mm"}
